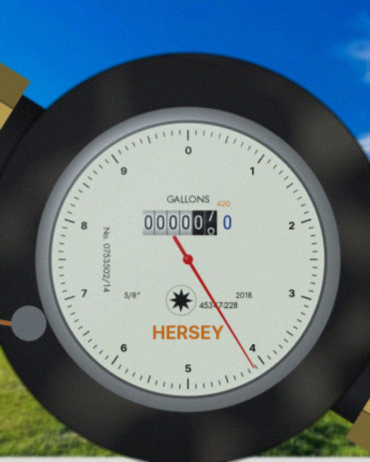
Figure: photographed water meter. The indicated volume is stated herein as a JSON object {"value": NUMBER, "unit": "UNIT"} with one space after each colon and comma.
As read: {"value": 74.1, "unit": "gal"}
